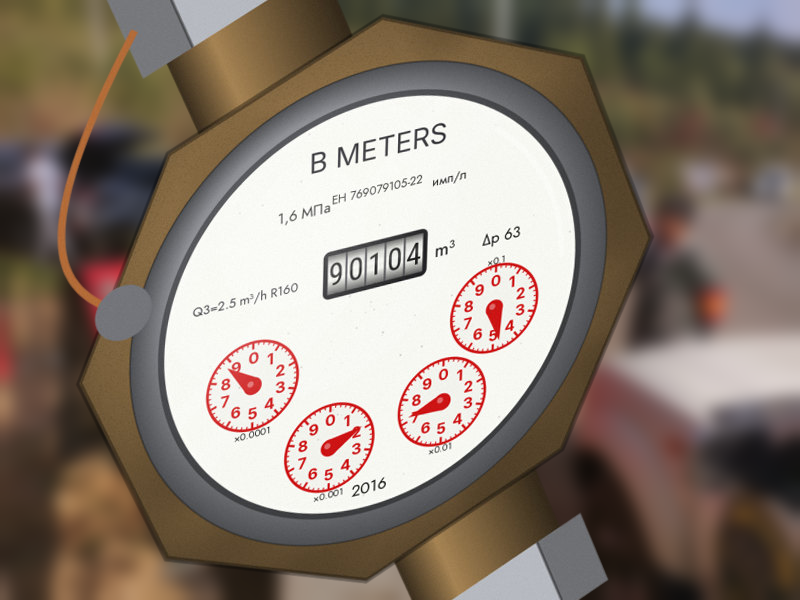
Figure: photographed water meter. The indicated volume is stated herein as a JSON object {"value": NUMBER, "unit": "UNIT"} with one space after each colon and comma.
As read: {"value": 90104.4718, "unit": "m³"}
